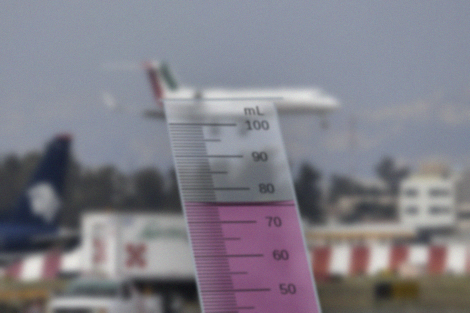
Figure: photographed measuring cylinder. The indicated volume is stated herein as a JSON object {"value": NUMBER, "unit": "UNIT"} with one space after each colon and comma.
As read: {"value": 75, "unit": "mL"}
